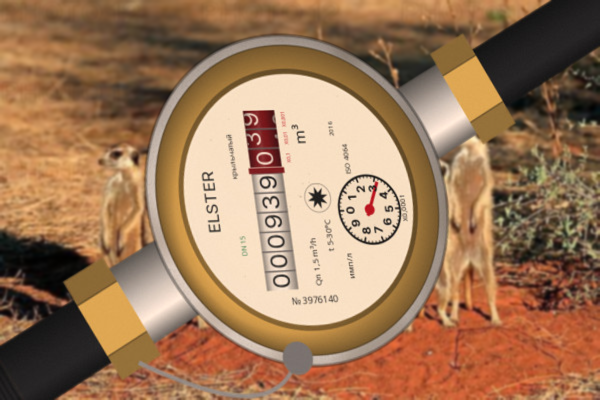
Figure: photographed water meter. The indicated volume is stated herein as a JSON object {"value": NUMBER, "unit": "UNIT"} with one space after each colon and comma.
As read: {"value": 939.0393, "unit": "m³"}
